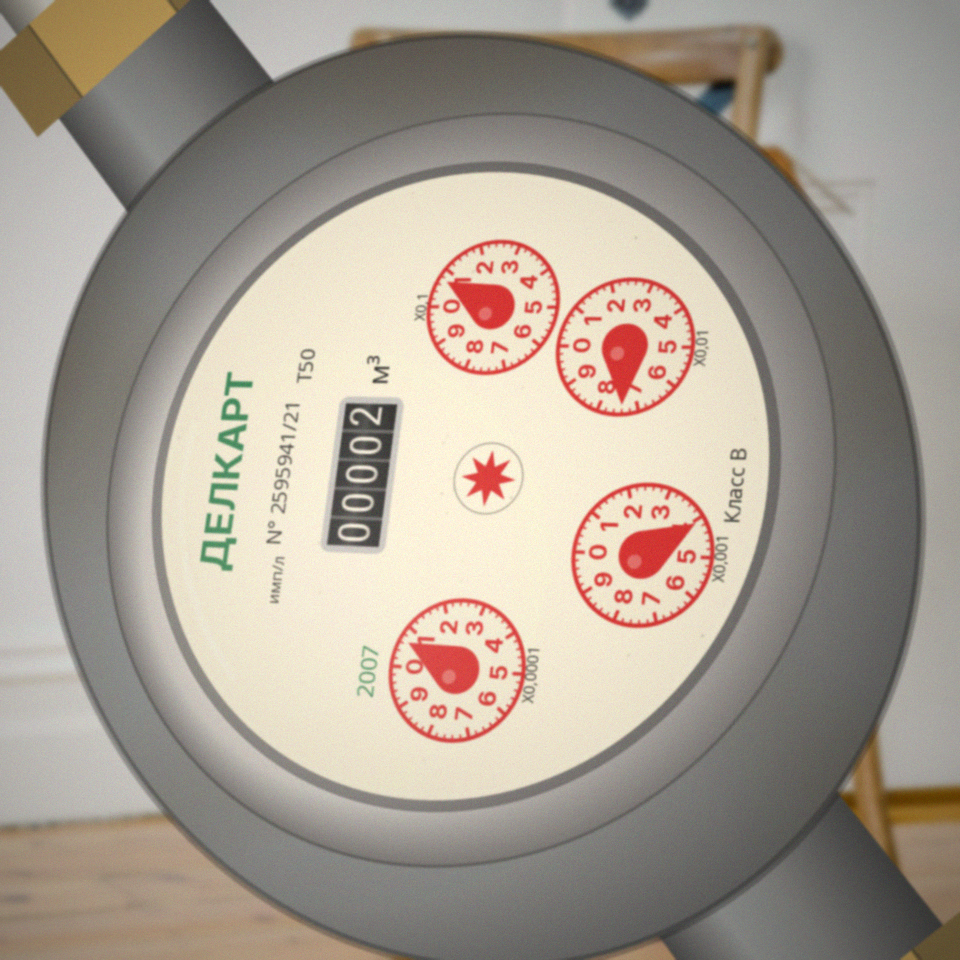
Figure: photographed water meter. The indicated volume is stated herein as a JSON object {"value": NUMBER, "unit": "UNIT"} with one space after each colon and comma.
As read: {"value": 2.0740, "unit": "m³"}
